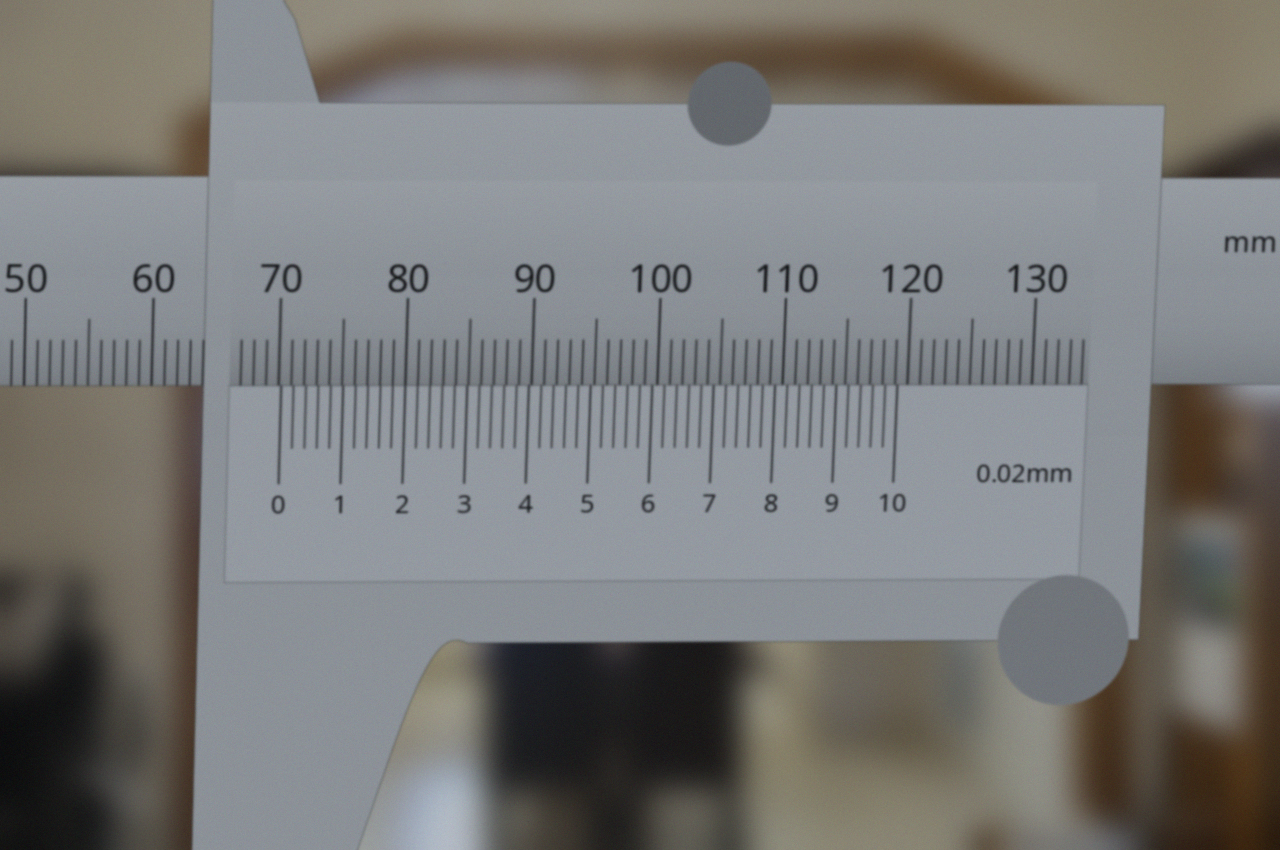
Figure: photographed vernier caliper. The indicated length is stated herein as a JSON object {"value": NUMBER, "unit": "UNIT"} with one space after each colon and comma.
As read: {"value": 70.2, "unit": "mm"}
